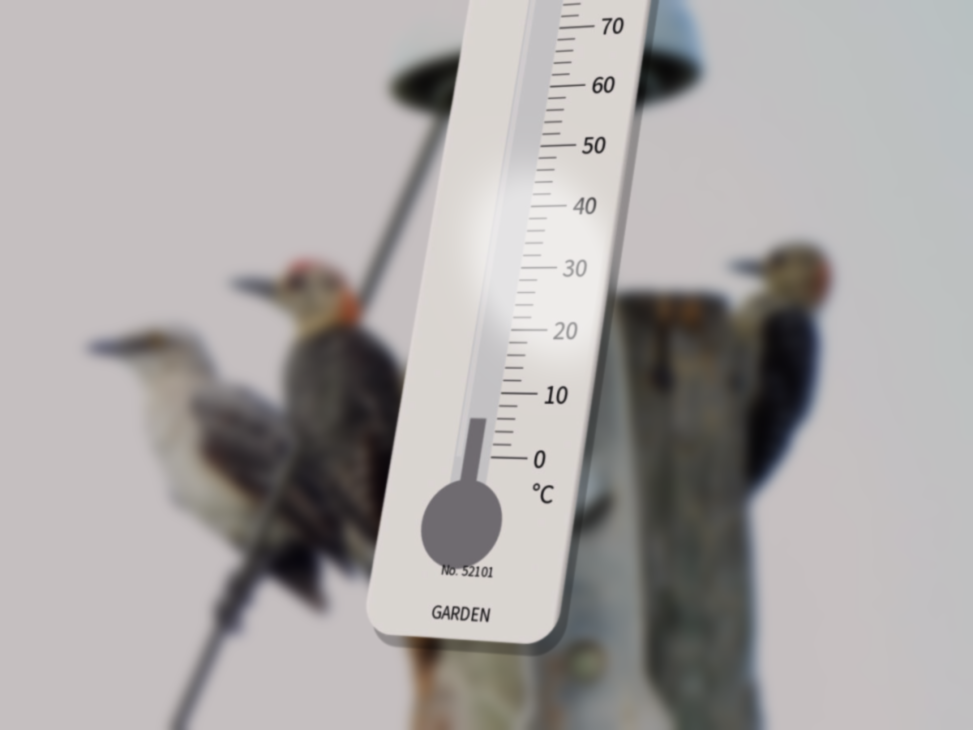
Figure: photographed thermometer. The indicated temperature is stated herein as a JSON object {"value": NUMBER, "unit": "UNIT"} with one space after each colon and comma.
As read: {"value": 6, "unit": "°C"}
